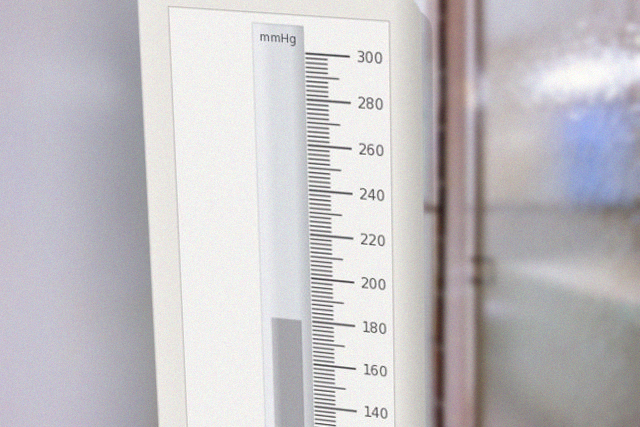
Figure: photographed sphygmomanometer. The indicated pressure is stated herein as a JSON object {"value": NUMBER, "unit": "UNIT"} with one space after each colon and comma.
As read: {"value": 180, "unit": "mmHg"}
